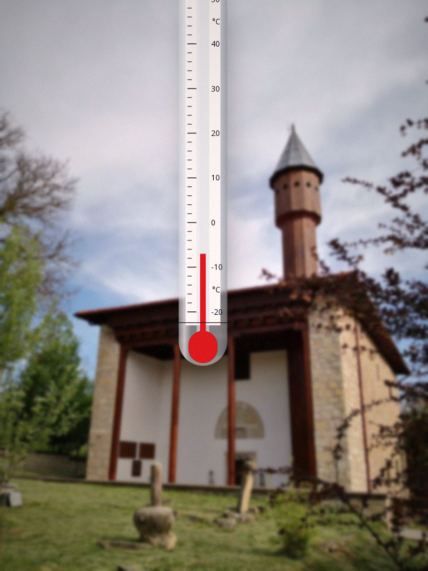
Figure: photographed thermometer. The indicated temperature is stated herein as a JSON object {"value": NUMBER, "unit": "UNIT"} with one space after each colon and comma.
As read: {"value": -7, "unit": "°C"}
